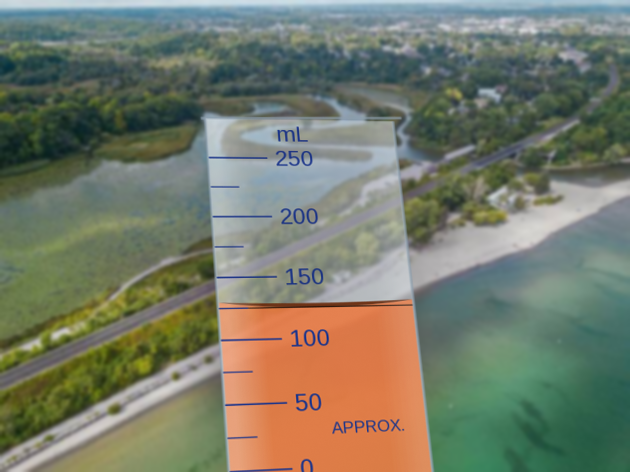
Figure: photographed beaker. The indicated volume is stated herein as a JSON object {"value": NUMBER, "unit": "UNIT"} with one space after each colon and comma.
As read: {"value": 125, "unit": "mL"}
